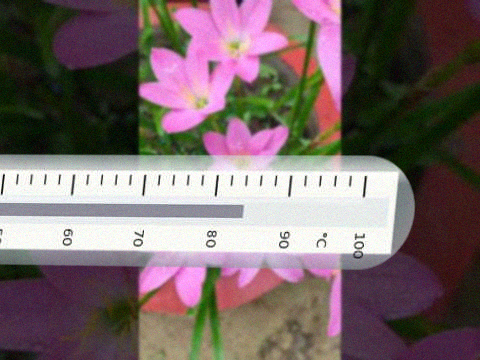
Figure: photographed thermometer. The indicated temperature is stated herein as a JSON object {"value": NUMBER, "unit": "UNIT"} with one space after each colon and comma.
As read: {"value": 84, "unit": "°C"}
